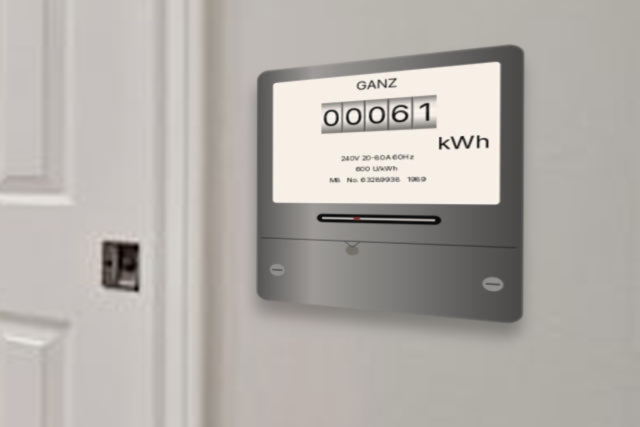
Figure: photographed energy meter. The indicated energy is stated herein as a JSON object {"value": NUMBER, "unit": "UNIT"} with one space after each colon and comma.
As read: {"value": 61, "unit": "kWh"}
